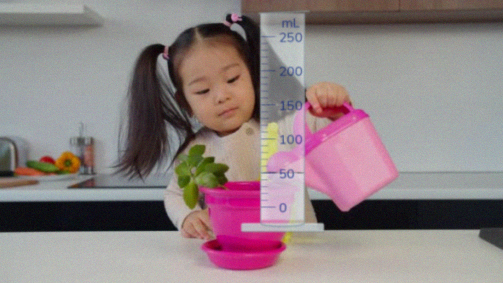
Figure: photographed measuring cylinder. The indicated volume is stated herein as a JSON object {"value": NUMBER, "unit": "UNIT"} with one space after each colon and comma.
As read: {"value": 50, "unit": "mL"}
